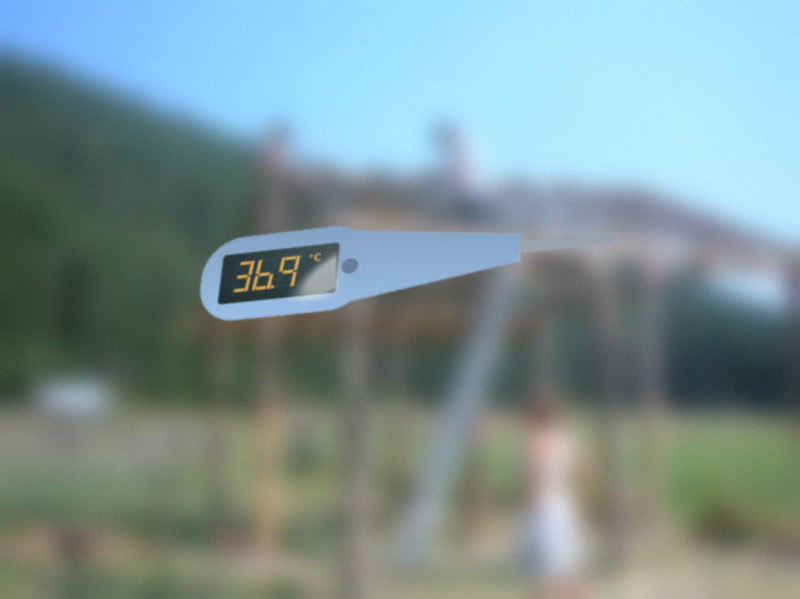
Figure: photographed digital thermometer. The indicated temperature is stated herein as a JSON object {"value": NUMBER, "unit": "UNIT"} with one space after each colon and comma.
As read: {"value": 36.9, "unit": "°C"}
